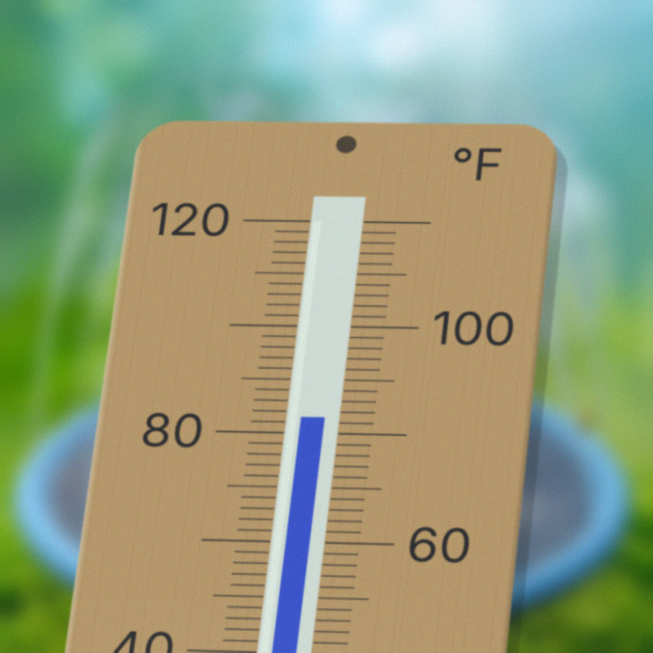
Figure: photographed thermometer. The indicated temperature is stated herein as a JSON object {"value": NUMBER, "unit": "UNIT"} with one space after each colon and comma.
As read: {"value": 83, "unit": "°F"}
